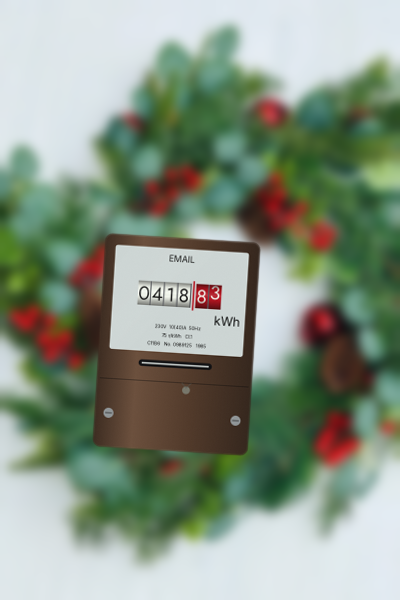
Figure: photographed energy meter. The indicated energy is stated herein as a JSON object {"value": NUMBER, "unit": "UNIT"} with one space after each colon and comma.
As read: {"value": 418.83, "unit": "kWh"}
